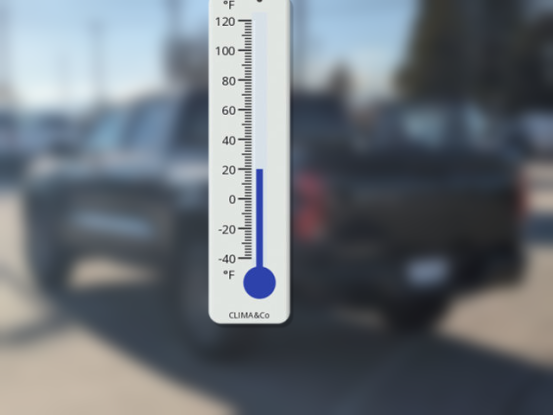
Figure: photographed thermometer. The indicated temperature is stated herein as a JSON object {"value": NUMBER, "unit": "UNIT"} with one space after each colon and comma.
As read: {"value": 20, "unit": "°F"}
